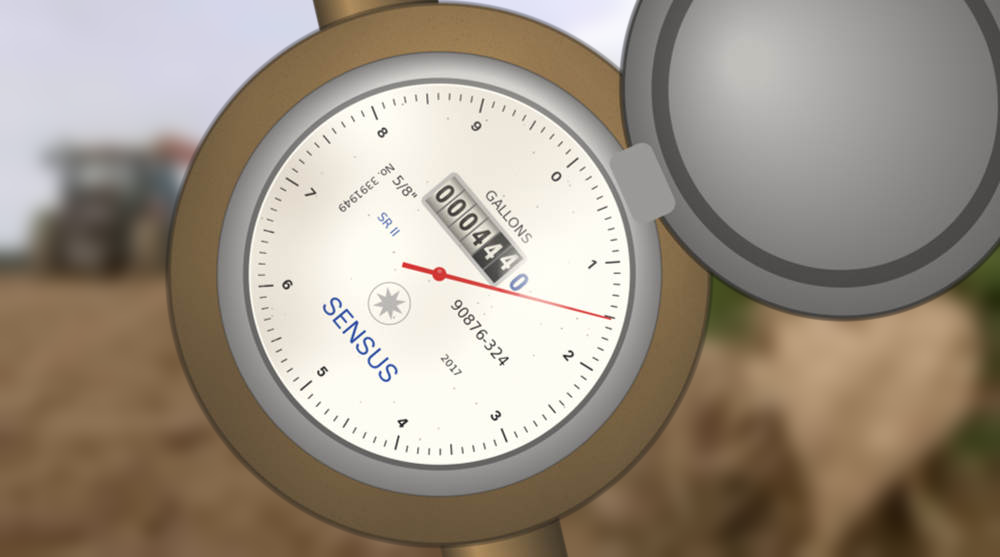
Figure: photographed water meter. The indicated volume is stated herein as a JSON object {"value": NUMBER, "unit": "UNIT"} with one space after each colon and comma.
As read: {"value": 4441.5, "unit": "gal"}
